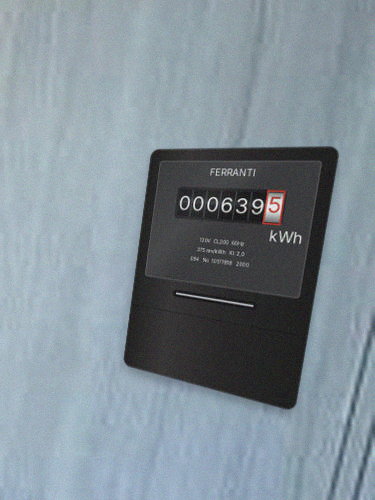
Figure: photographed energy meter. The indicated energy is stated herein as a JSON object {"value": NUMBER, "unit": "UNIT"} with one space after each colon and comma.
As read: {"value": 639.5, "unit": "kWh"}
